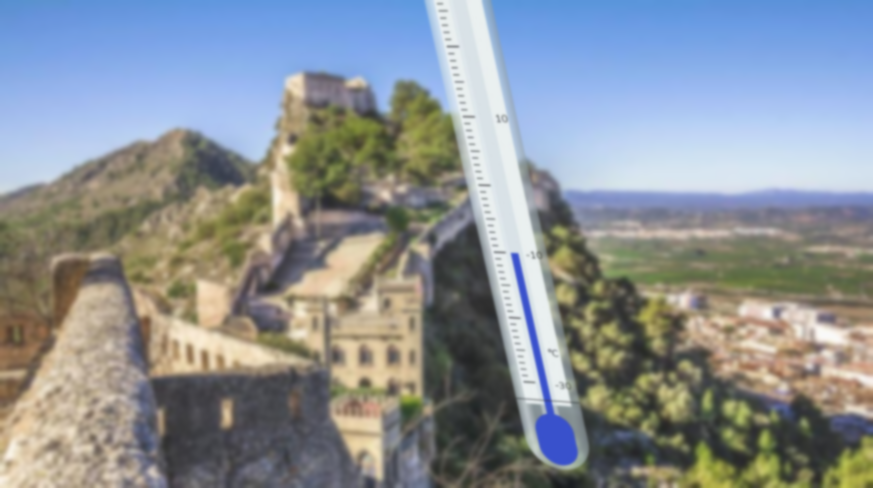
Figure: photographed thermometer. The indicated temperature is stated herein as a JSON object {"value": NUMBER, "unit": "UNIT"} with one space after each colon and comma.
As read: {"value": -10, "unit": "°C"}
